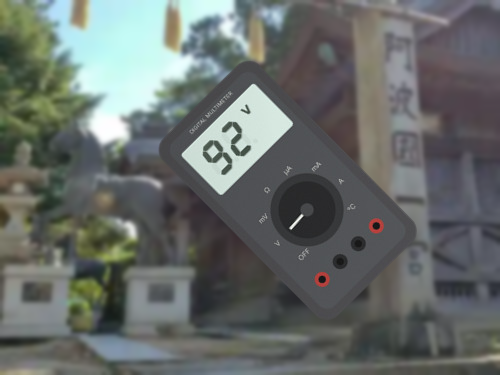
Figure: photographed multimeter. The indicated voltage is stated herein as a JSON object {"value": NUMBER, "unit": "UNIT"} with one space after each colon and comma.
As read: {"value": 92, "unit": "V"}
